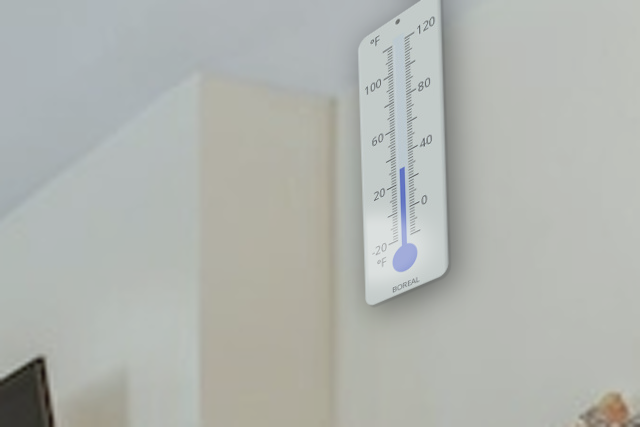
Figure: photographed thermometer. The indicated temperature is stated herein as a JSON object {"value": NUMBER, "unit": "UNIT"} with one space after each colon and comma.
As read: {"value": 30, "unit": "°F"}
